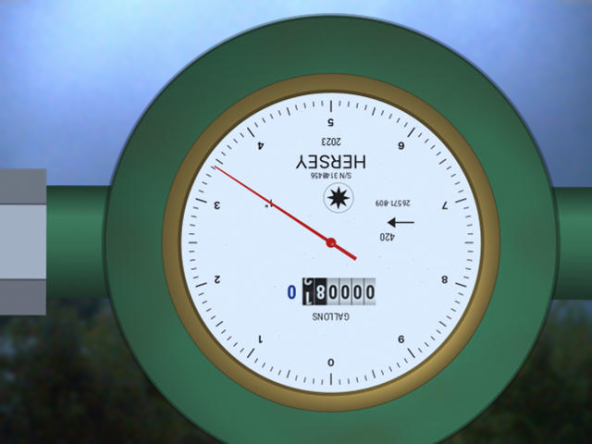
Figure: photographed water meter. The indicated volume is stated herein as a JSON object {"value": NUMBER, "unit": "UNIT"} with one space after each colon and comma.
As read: {"value": 813.4, "unit": "gal"}
